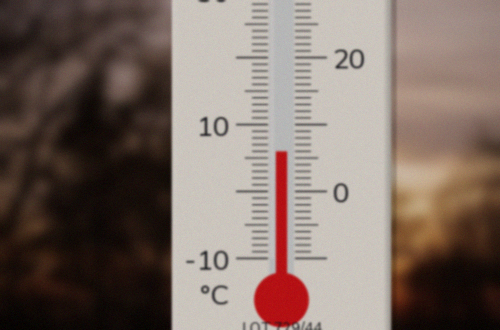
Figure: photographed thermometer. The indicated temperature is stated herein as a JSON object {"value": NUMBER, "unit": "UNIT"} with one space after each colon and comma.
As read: {"value": 6, "unit": "°C"}
